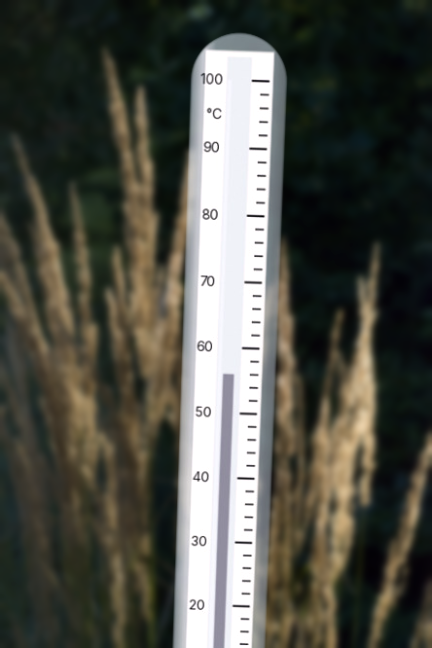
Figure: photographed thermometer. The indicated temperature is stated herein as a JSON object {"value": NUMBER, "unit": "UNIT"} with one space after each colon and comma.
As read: {"value": 56, "unit": "°C"}
